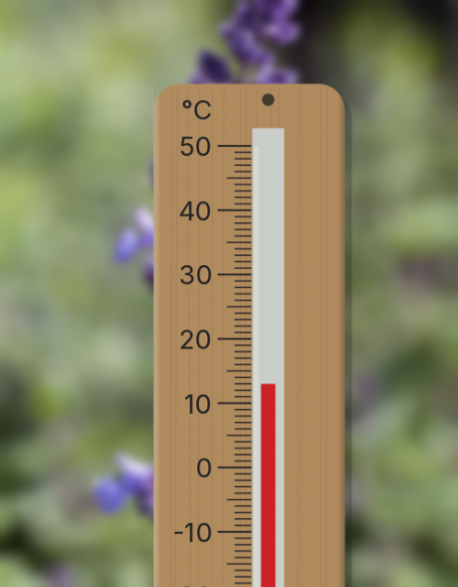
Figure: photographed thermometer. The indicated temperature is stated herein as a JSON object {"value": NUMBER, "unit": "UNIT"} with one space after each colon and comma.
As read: {"value": 13, "unit": "°C"}
